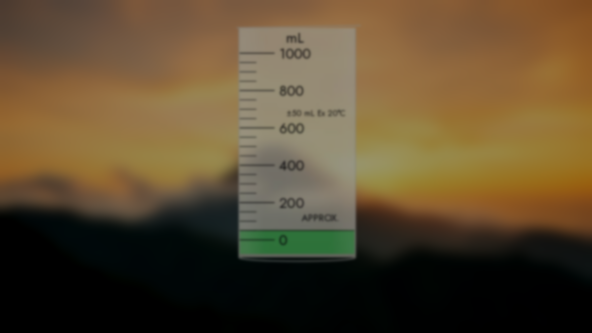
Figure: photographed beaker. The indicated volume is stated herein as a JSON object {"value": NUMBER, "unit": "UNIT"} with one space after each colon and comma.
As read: {"value": 50, "unit": "mL"}
